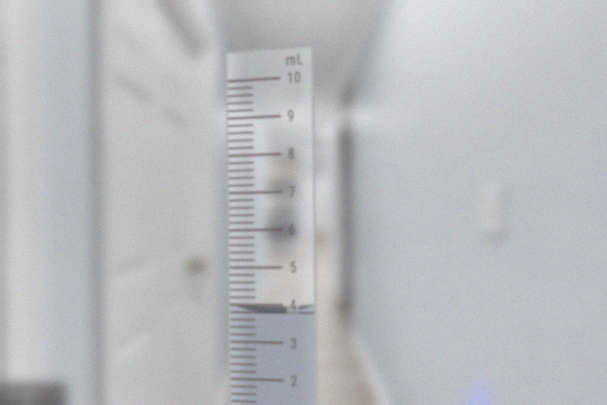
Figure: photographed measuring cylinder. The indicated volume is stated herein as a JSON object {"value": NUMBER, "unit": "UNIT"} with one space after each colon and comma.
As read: {"value": 3.8, "unit": "mL"}
